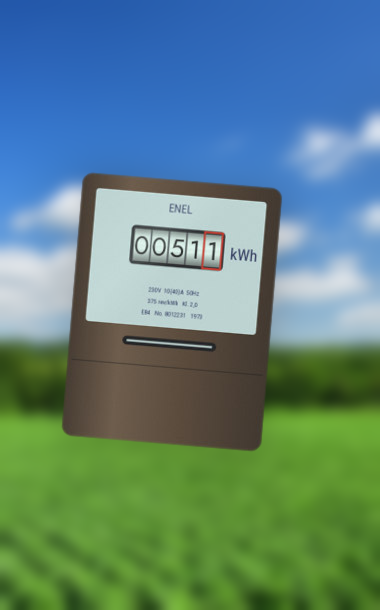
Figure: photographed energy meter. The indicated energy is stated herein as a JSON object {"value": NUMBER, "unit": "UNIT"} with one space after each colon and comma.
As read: {"value": 51.1, "unit": "kWh"}
